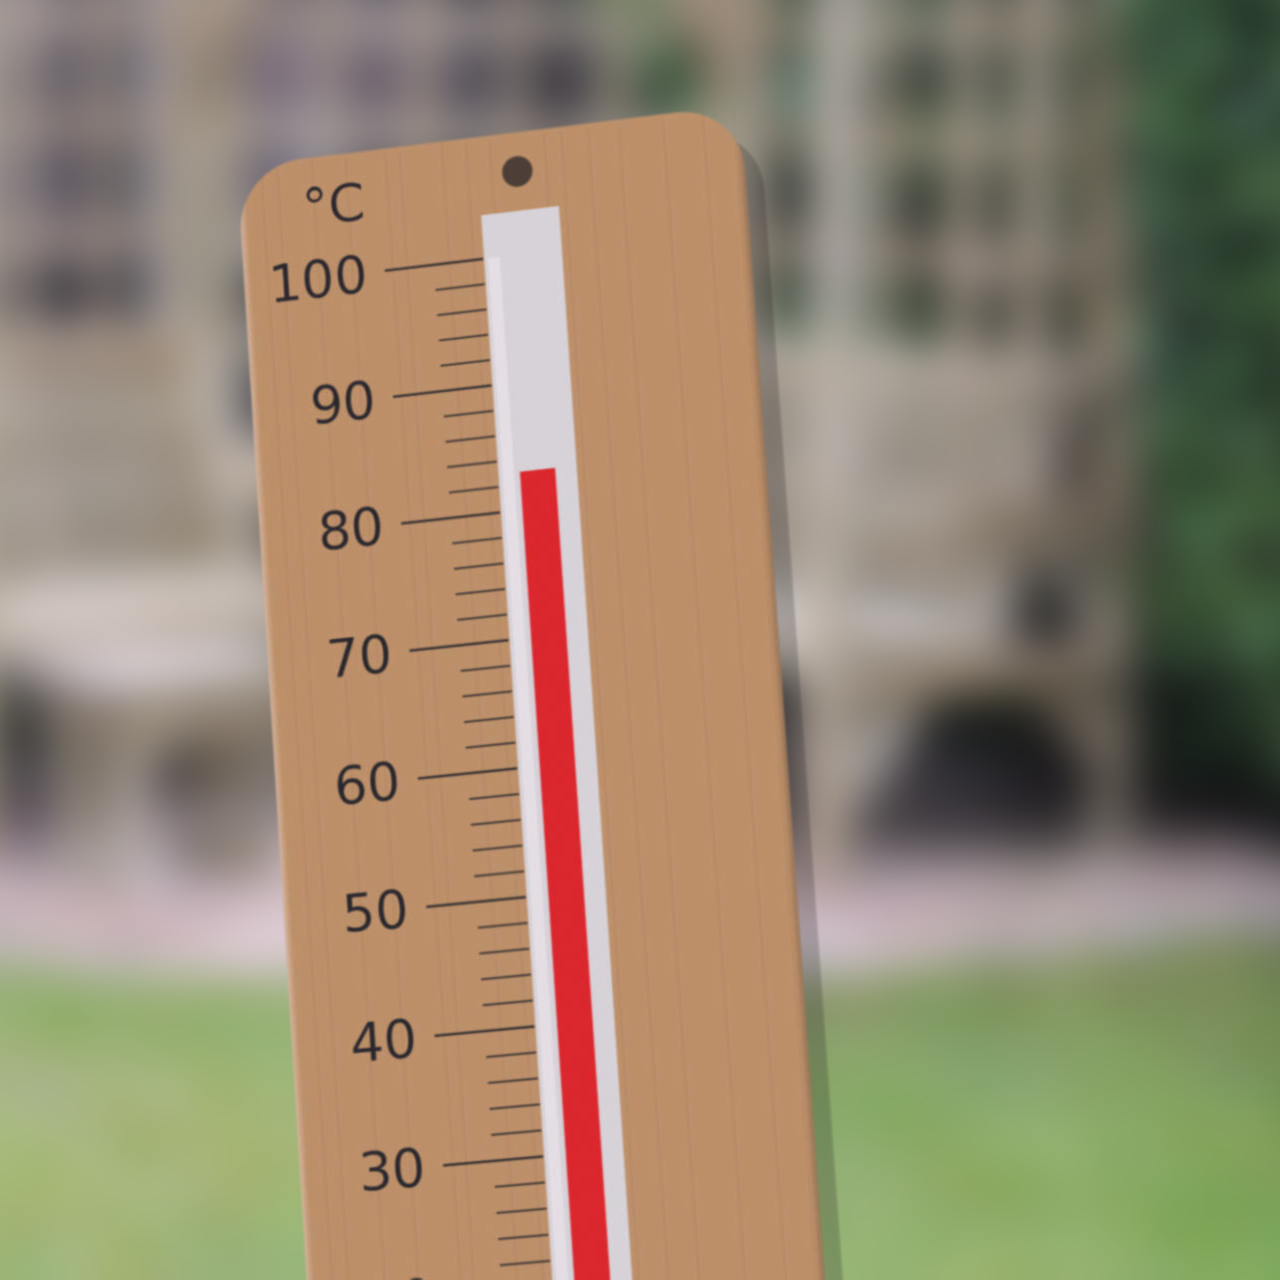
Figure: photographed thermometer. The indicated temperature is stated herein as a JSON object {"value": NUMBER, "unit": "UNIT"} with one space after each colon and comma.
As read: {"value": 83, "unit": "°C"}
